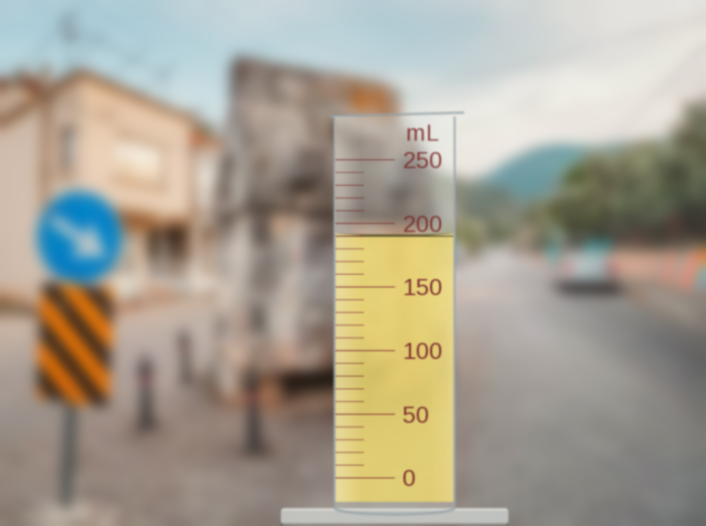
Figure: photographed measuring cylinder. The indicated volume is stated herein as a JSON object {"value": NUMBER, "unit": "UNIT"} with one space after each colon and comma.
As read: {"value": 190, "unit": "mL"}
